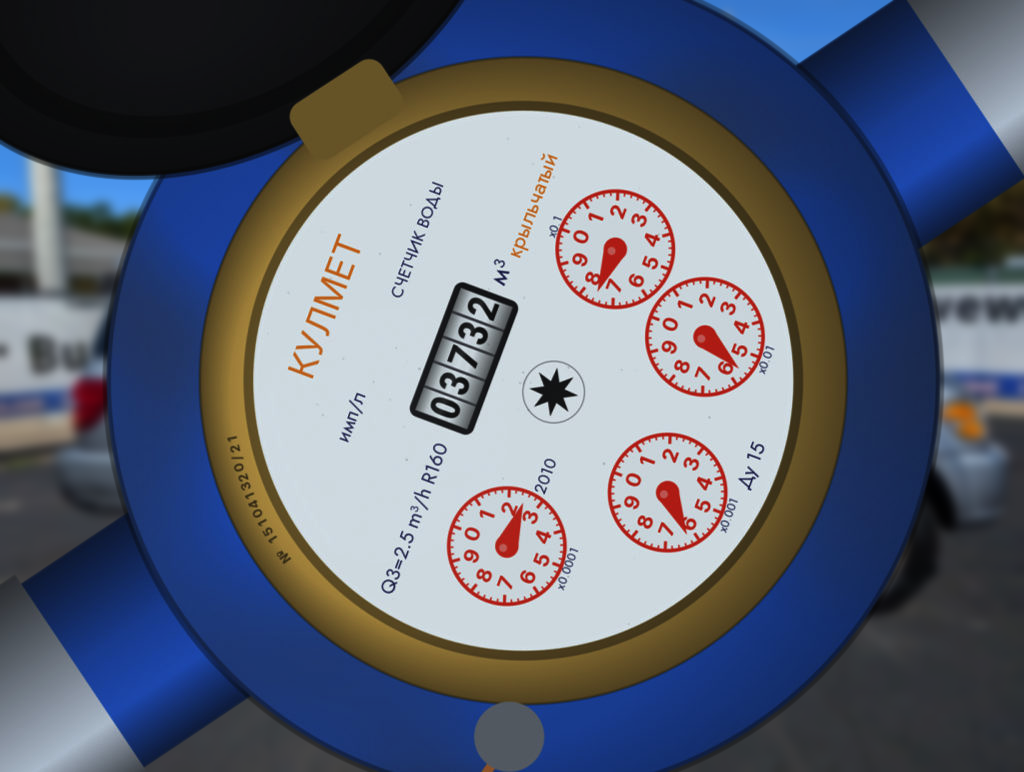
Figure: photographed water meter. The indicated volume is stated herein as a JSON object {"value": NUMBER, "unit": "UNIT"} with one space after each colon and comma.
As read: {"value": 3732.7562, "unit": "m³"}
